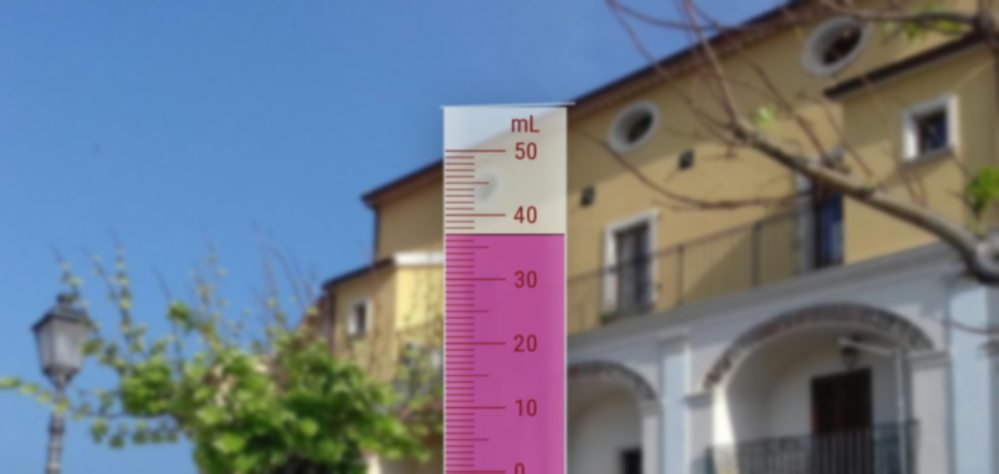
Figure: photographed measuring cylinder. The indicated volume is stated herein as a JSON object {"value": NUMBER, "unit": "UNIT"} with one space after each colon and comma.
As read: {"value": 37, "unit": "mL"}
